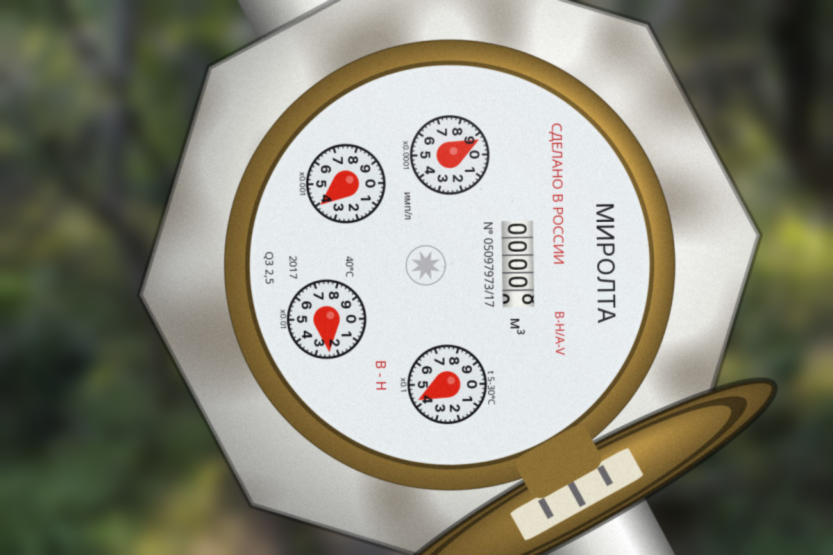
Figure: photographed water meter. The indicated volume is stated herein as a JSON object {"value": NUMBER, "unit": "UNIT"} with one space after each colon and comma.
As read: {"value": 8.4239, "unit": "m³"}
